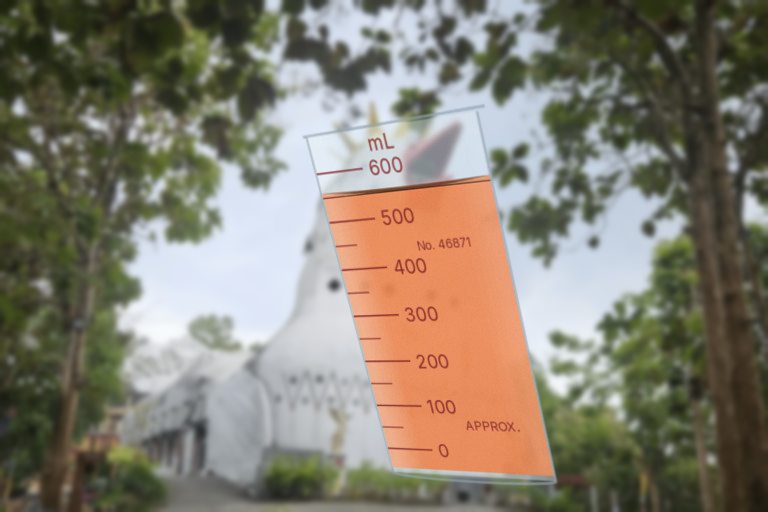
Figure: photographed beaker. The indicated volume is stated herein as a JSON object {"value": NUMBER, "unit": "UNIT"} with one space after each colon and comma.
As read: {"value": 550, "unit": "mL"}
